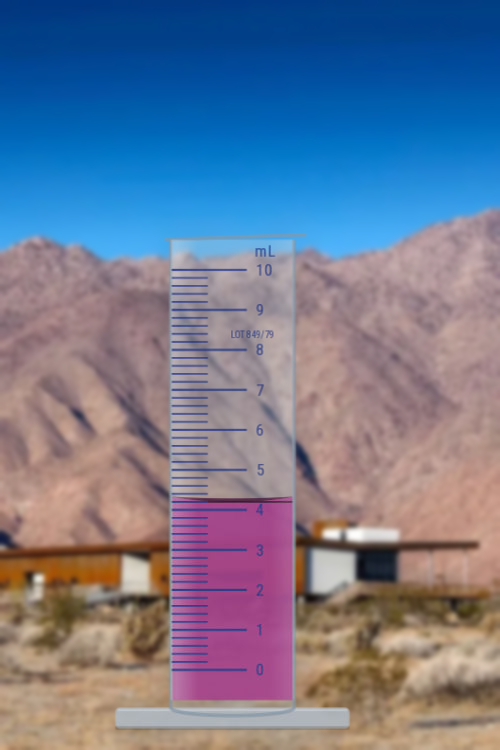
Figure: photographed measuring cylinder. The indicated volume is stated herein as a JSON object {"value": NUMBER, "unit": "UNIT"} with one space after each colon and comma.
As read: {"value": 4.2, "unit": "mL"}
